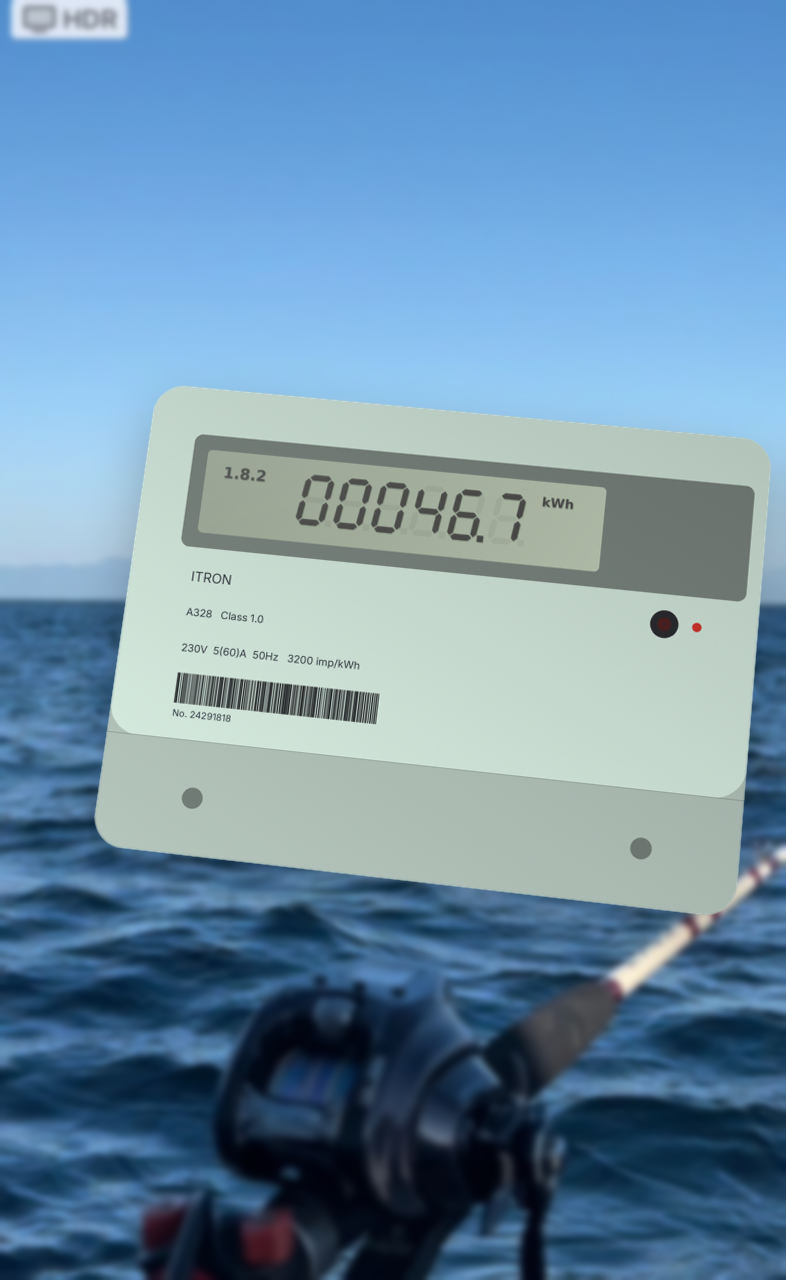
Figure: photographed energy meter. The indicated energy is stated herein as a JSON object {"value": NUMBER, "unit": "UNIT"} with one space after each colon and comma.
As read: {"value": 46.7, "unit": "kWh"}
